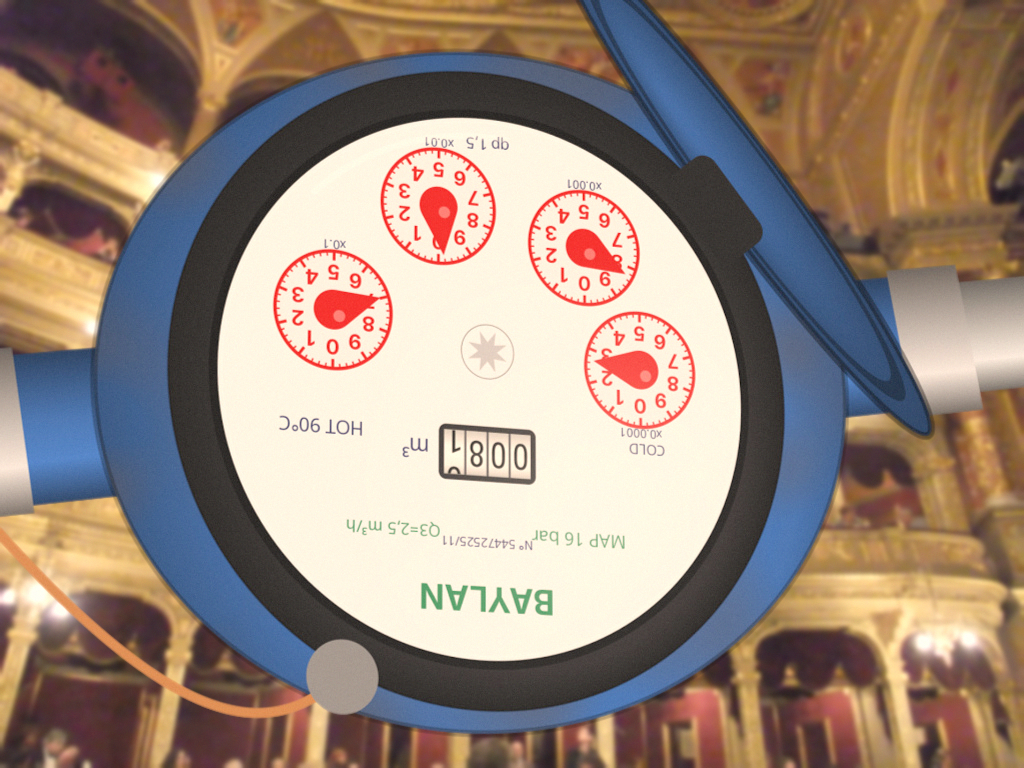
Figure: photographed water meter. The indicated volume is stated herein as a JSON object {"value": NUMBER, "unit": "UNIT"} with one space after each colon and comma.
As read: {"value": 80.6982, "unit": "m³"}
